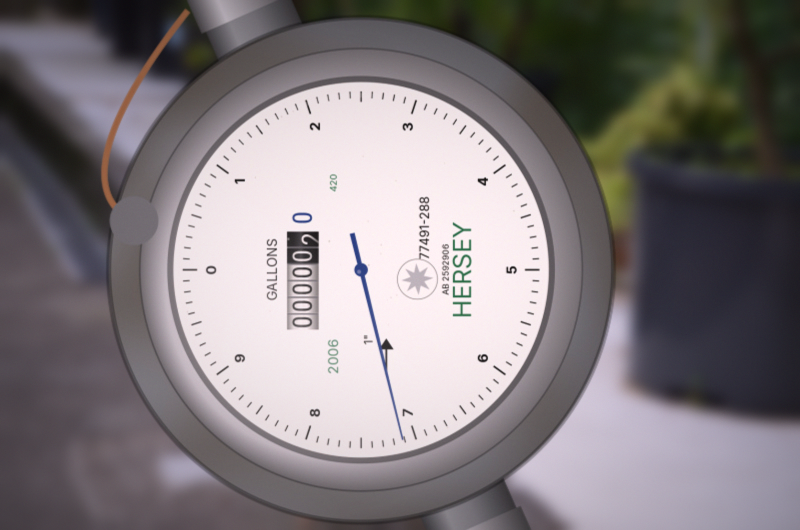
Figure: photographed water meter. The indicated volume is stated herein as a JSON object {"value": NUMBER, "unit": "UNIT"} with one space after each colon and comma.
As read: {"value": 17.1, "unit": "gal"}
